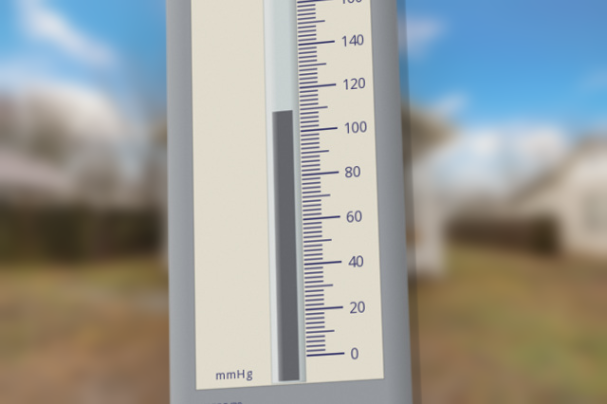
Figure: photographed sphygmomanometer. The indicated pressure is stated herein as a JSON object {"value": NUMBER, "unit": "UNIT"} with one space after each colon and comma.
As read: {"value": 110, "unit": "mmHg"}
